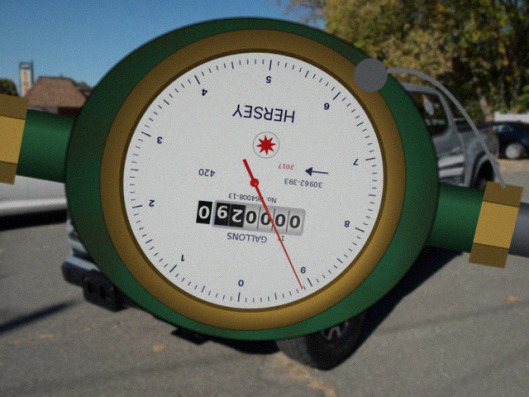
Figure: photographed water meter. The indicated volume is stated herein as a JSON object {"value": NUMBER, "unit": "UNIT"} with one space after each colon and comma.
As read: {"value": 289.1, "unit": "gal"}
